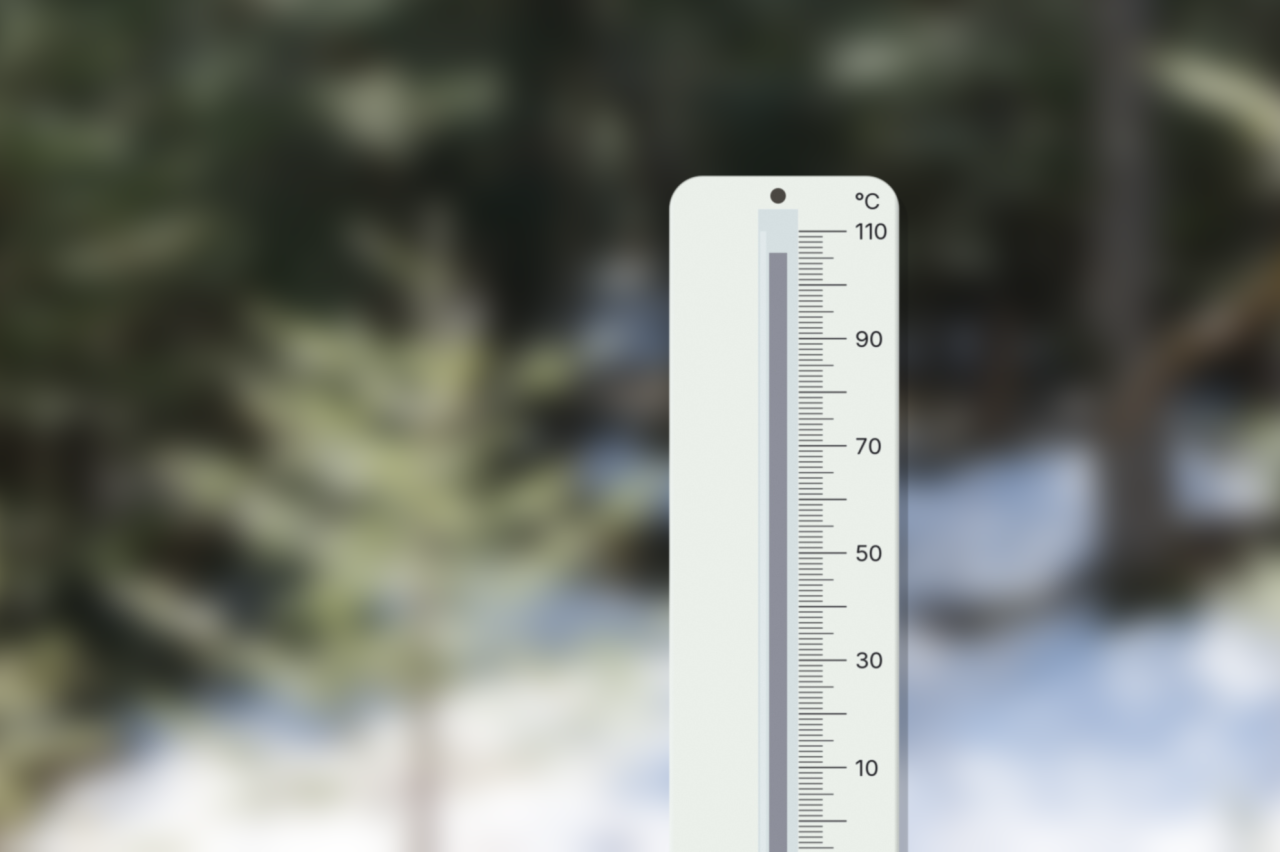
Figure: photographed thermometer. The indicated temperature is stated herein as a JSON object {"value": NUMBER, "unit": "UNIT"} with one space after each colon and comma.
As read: {"value": 106, "unit": "°C"}
